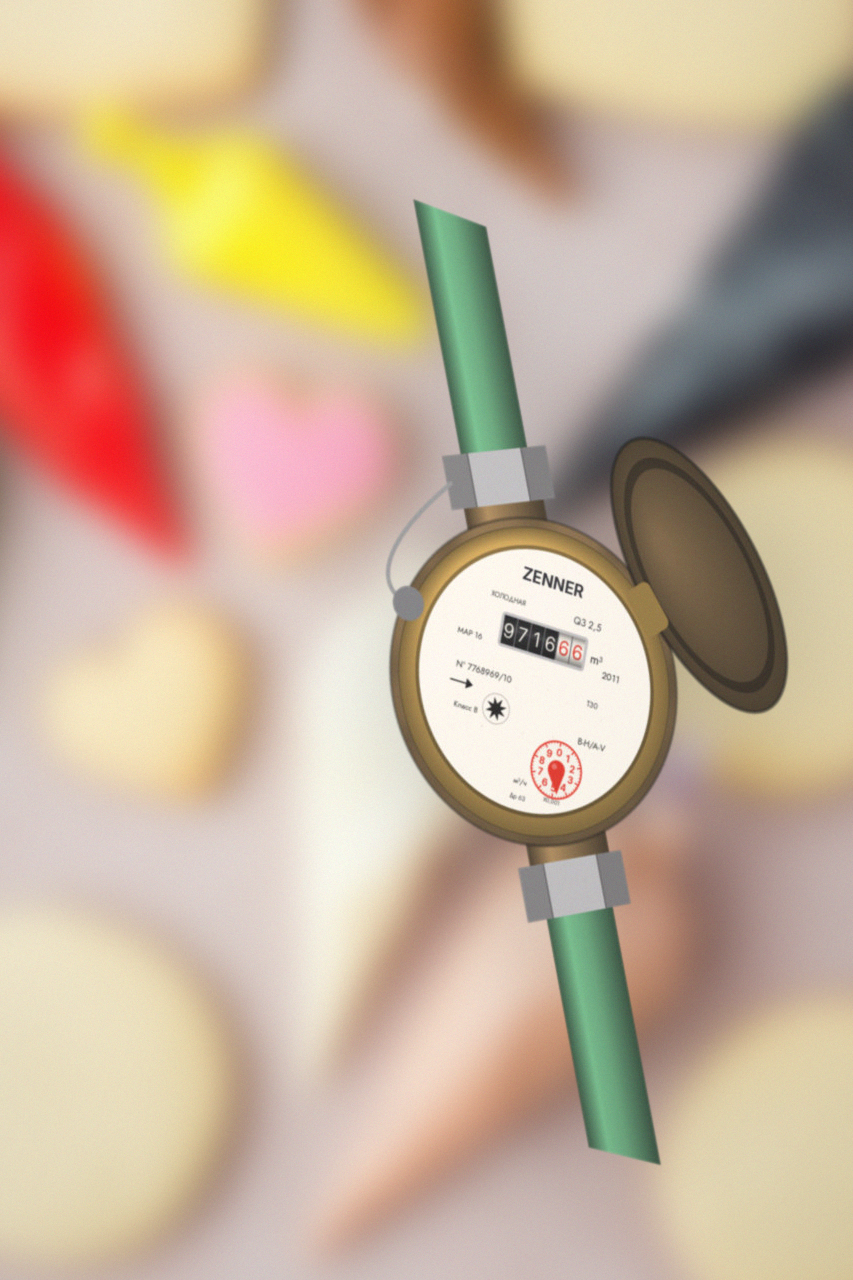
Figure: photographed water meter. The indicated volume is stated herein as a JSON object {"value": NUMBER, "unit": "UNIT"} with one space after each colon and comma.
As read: {"value": 9716.664, "unit": "m³"}
